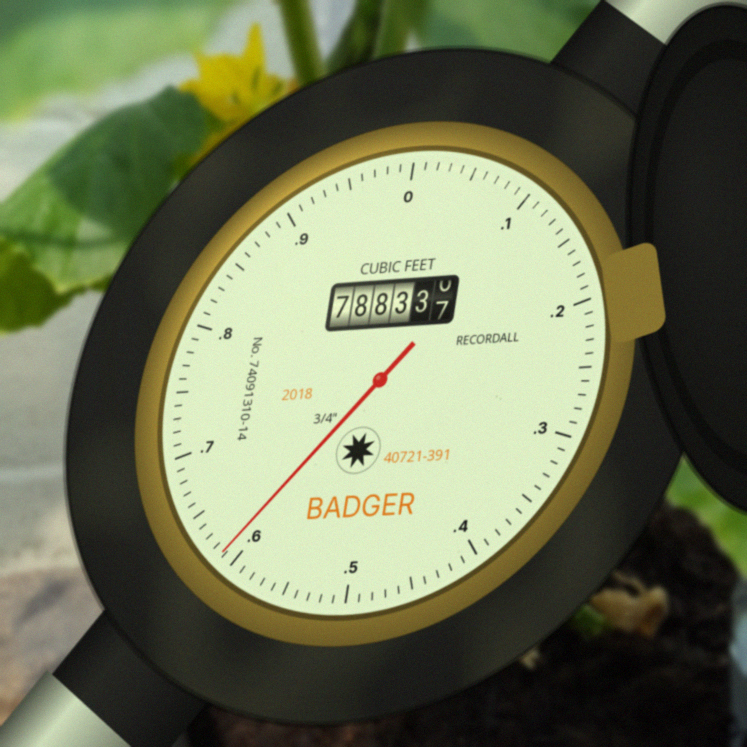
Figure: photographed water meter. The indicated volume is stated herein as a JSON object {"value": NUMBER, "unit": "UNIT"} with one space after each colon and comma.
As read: {"value": 788336.61, "unit": "ft³"}
